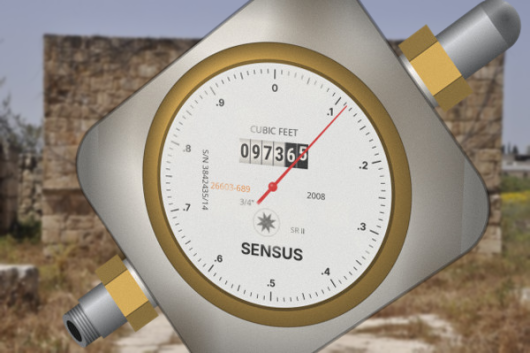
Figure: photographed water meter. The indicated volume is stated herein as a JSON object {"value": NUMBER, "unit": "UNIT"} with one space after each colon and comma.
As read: {"value": 97365.11, "unit": "ft³"}
